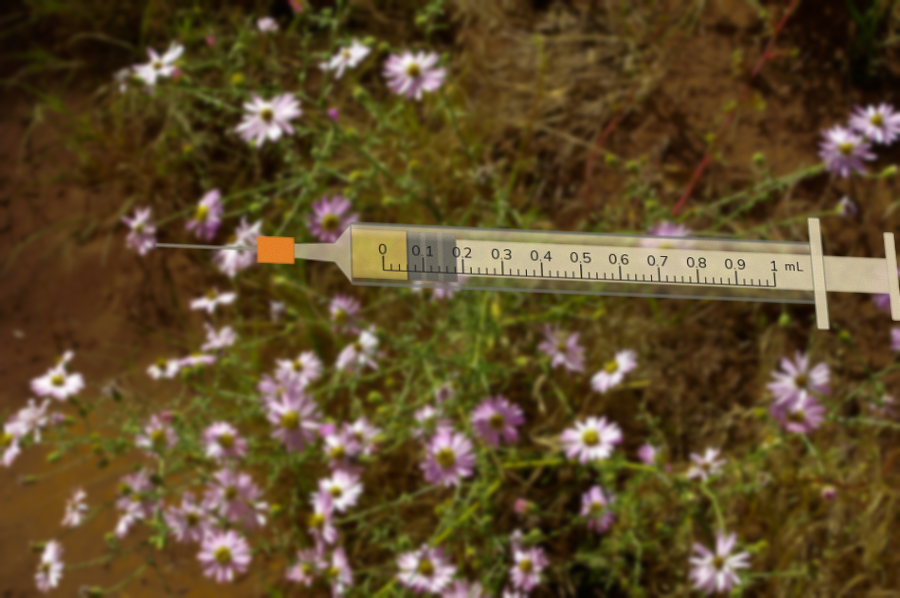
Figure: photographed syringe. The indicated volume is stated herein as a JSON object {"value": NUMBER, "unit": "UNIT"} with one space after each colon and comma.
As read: {"value": 0.06, "unit": "mL"}
